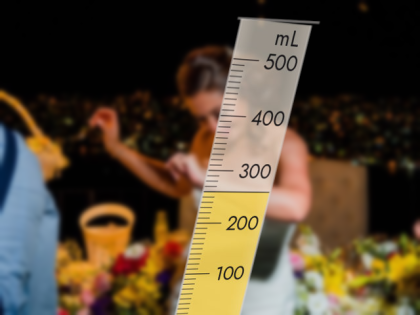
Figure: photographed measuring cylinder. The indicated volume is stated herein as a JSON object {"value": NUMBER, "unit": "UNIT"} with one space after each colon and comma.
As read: {"value": 260, "unit": "mL"}
